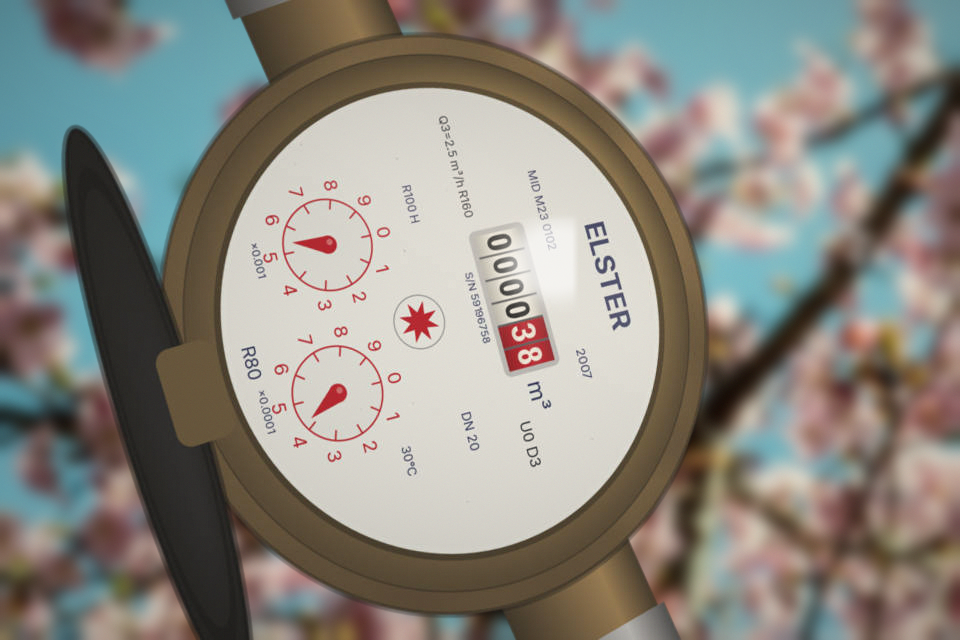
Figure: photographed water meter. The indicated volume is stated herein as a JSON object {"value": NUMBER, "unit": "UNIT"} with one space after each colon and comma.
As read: {"value": 0.3854, "unit": "m³"}
